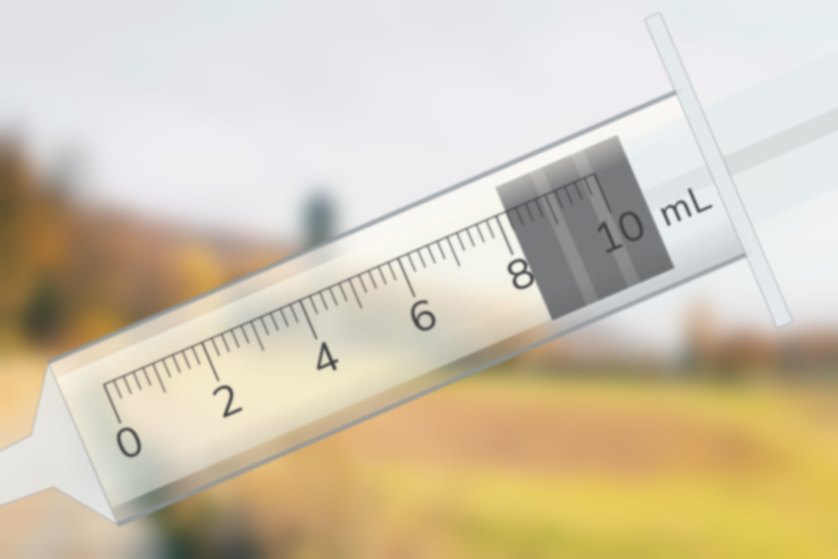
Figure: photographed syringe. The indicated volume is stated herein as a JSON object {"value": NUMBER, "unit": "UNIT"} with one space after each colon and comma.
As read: {"value": 8.2, "unit": "mL"}
